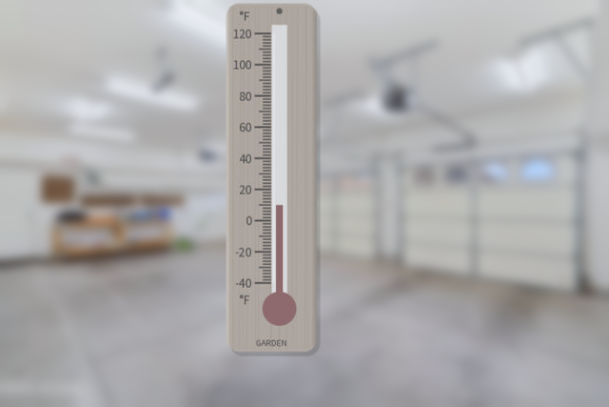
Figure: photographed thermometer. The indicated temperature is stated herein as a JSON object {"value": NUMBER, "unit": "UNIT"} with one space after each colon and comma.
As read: {"value": 10, "unit": "°F"}
